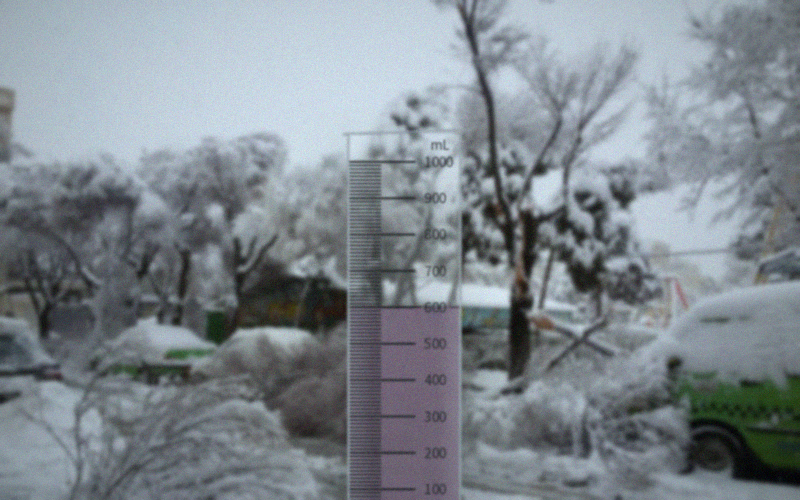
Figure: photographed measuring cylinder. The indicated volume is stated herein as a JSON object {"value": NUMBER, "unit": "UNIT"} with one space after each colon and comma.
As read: {"value": 600, "unit": "mL"}
